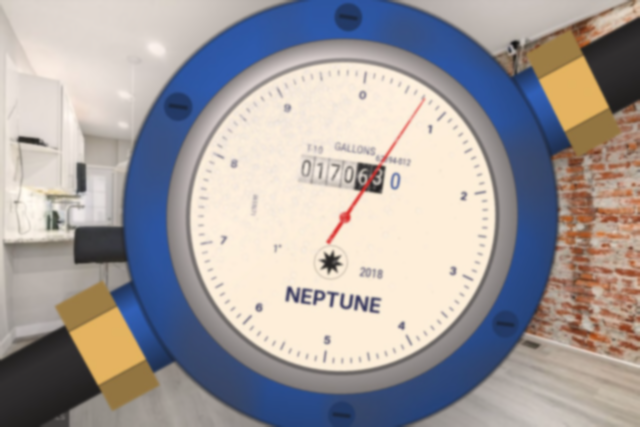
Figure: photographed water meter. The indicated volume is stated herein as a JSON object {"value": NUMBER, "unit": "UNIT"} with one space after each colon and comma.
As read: {"value": 170630.7, "unit": "gal"}
